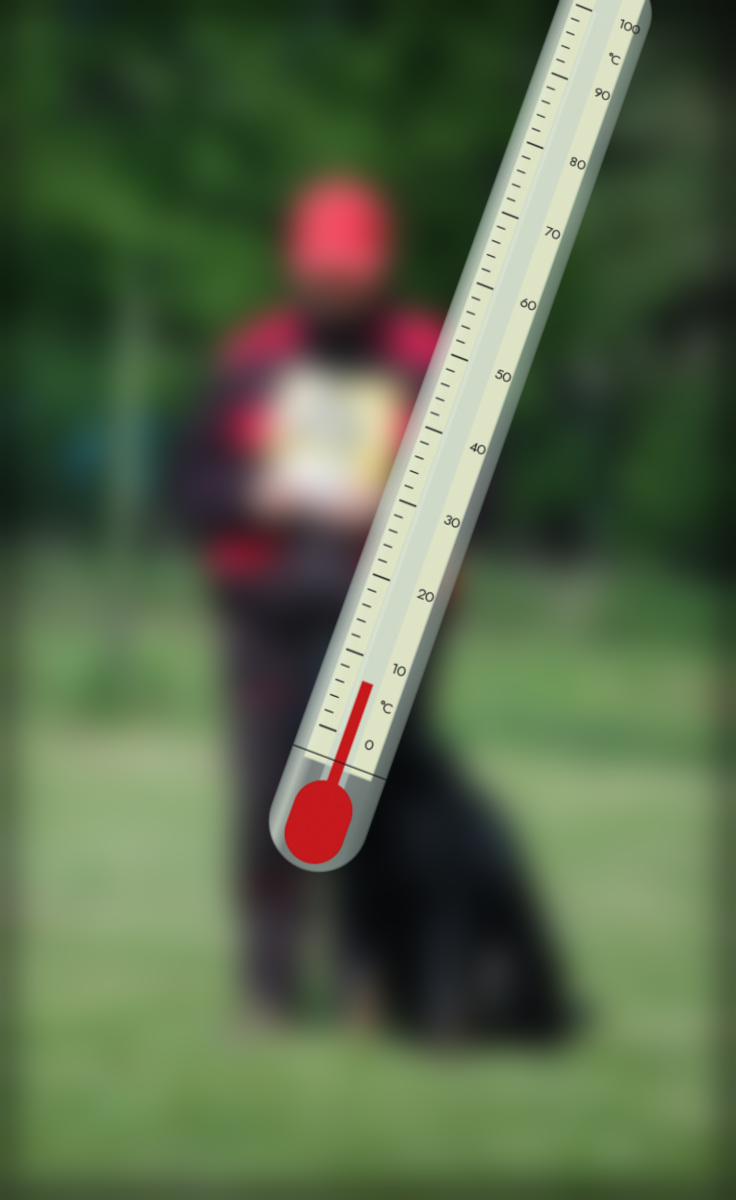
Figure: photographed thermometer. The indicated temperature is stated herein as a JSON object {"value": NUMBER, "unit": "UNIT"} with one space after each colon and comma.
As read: {"value": 7, "unit": "°C"}
